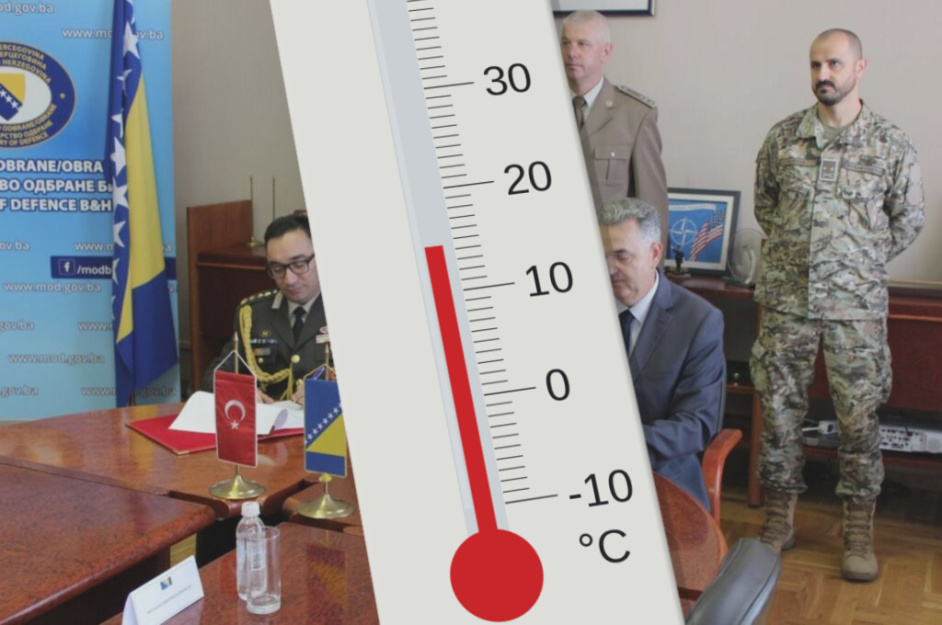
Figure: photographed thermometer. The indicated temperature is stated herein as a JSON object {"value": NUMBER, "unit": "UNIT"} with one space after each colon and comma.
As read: {"value": 14.5, "unit": "°C"}
